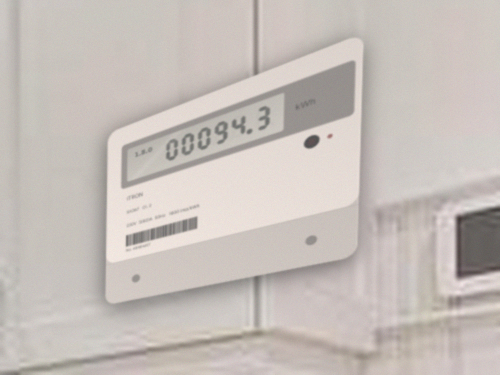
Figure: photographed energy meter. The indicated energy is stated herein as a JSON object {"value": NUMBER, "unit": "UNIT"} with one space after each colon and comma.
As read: {"value": 94.3, "unit": "kWh"}
